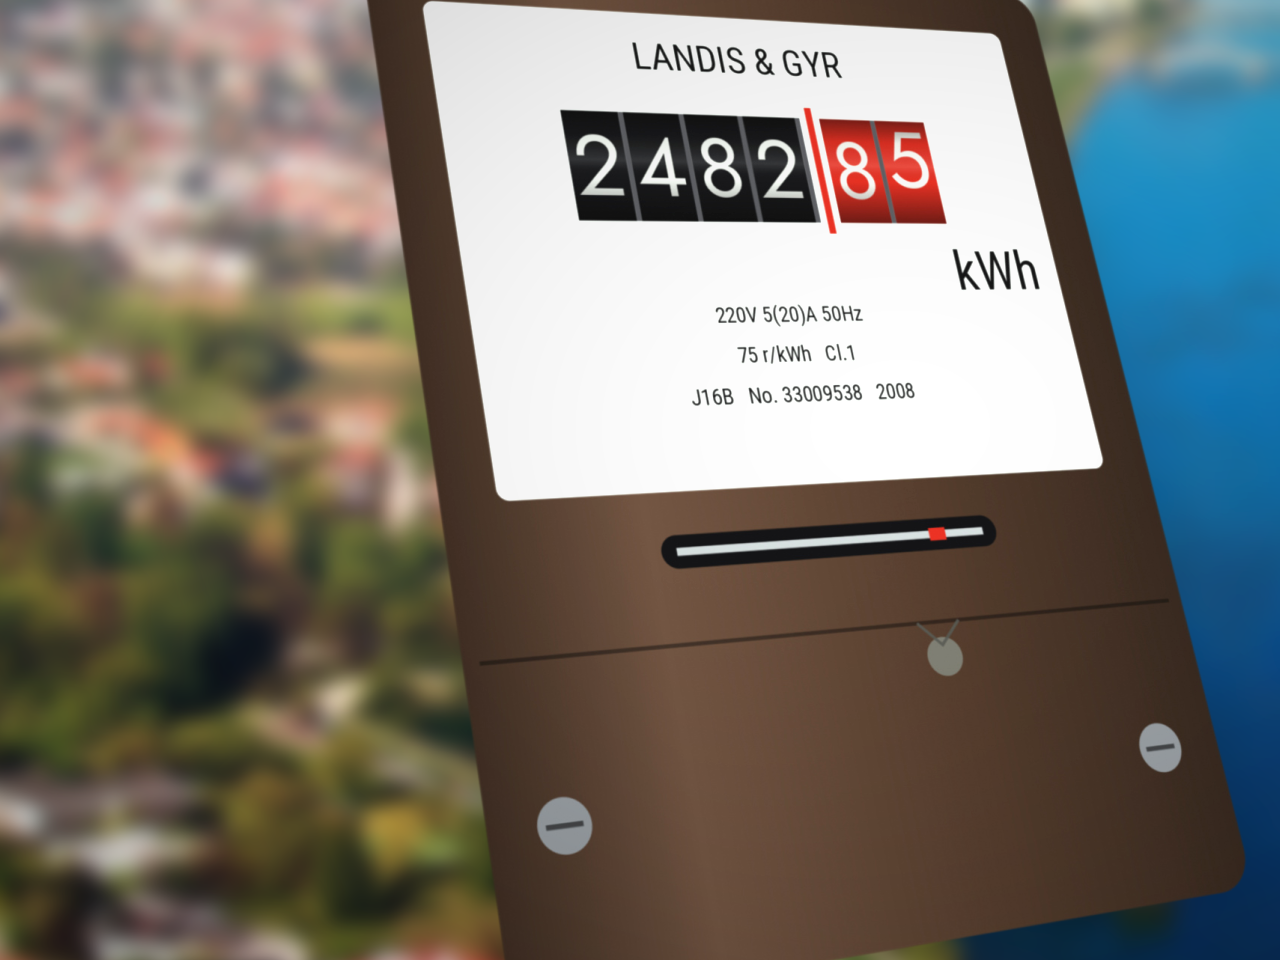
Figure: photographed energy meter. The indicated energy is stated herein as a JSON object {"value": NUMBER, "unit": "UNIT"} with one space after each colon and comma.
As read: {"value": 2482.85, "unit": "kWh"}
